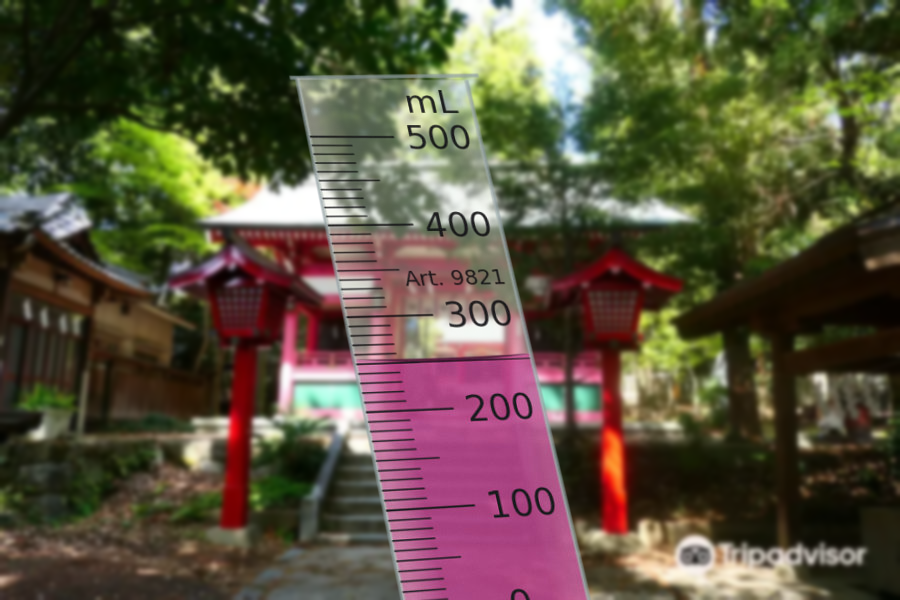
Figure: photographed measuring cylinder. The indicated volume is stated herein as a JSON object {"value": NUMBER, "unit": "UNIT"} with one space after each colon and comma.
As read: {"value": 250, "unit": "mL"}
